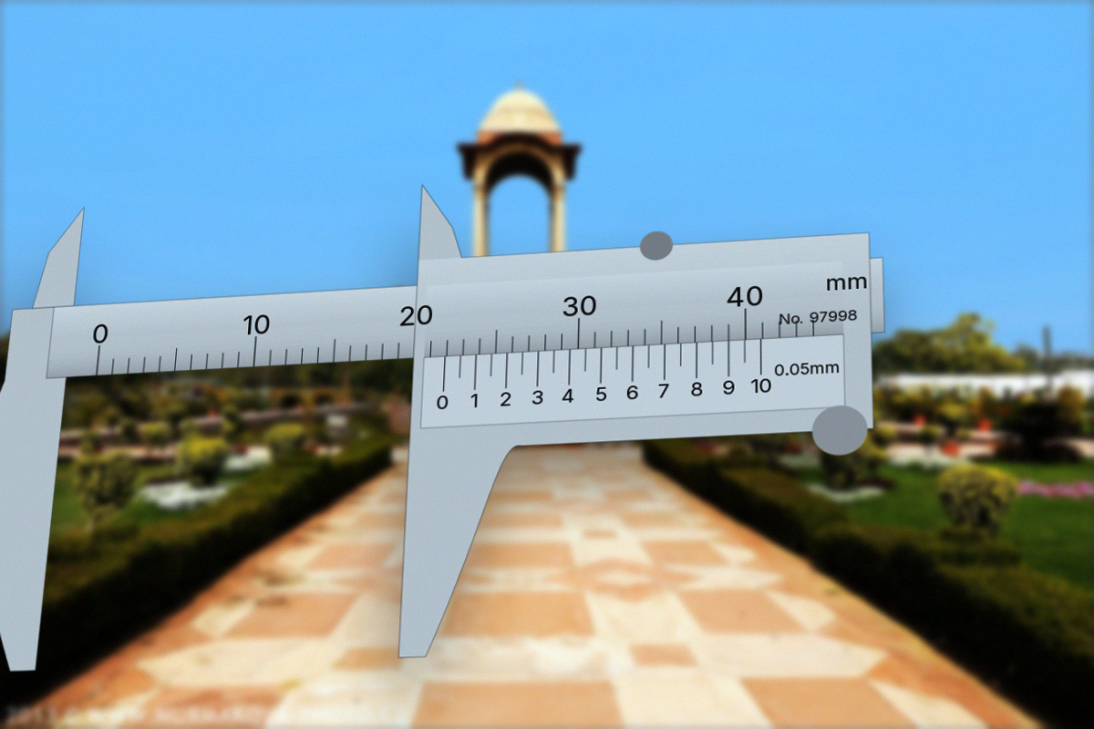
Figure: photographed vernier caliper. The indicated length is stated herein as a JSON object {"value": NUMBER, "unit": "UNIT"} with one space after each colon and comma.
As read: {"value": 21.9, "unit": "mm"}
